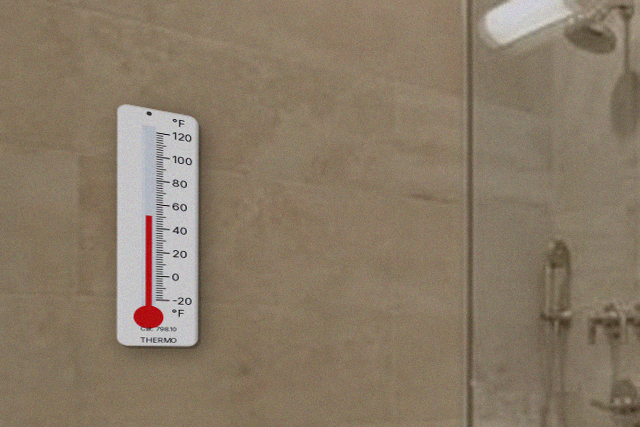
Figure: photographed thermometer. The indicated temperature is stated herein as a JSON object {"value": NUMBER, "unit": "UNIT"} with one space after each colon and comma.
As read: {"value": 50, "unit": "°F"}
